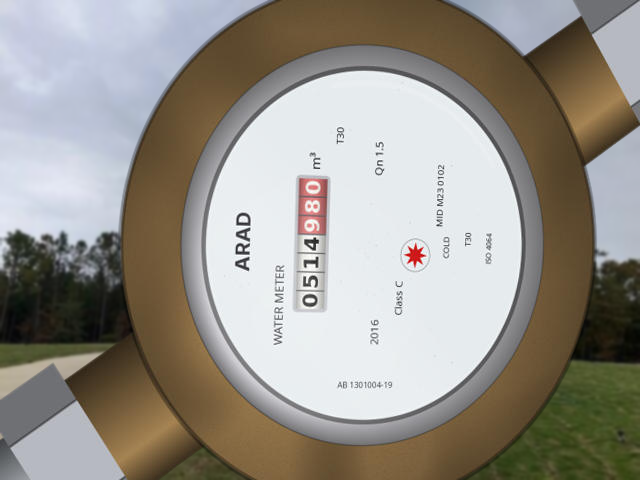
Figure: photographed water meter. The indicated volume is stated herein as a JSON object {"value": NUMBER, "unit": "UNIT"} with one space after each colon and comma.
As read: {"value": 514.980, "unit": "m³"}
